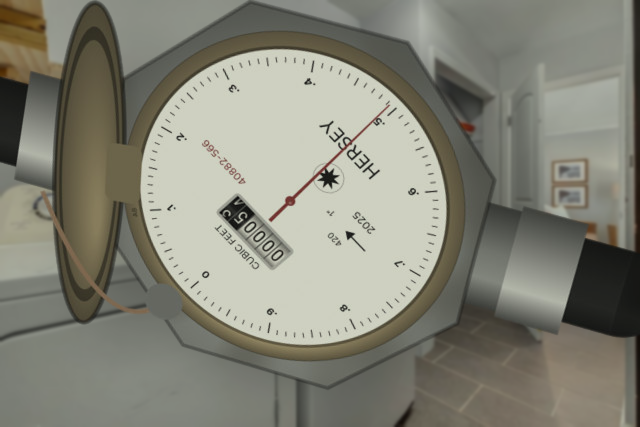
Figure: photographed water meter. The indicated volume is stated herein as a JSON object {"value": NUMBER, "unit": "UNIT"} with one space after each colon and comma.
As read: {"value": 53.49, "unit": "ft³"}
